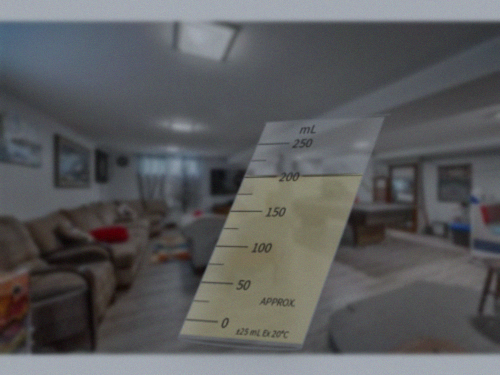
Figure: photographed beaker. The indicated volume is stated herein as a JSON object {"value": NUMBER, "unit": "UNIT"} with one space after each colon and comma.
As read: {"value": 200, "unit": "mL"}
